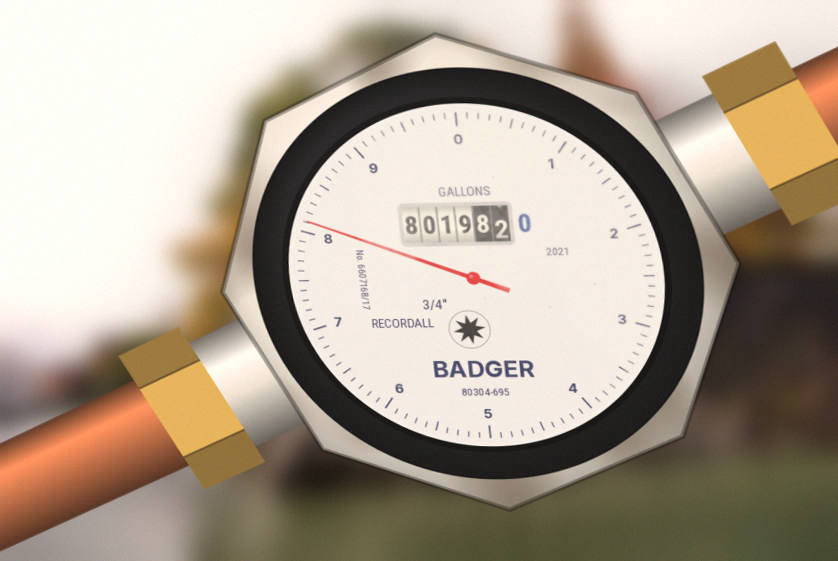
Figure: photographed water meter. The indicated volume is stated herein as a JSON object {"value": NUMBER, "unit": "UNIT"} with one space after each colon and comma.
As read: {"value": 8019818.1, "unit": "gal"}
